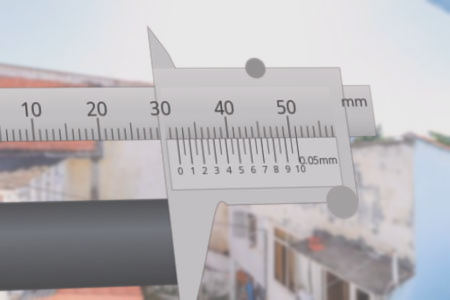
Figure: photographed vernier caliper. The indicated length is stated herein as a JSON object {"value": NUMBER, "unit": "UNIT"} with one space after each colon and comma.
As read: {"value": 32.0, "unit": "mm"}
